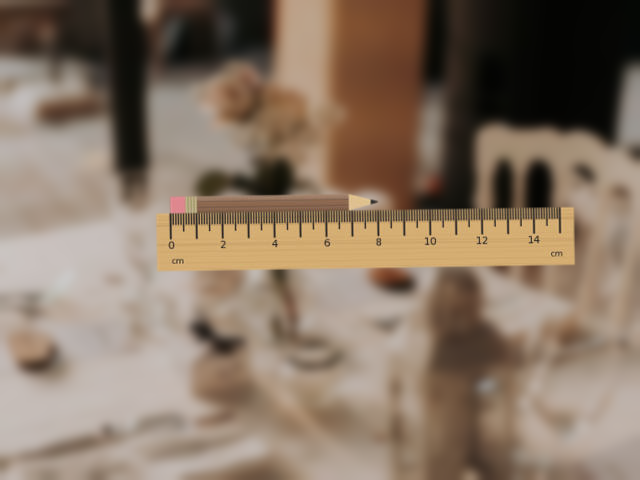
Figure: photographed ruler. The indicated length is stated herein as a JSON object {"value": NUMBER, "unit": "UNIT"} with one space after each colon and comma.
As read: {"value": 8, "unit": "cm"}
